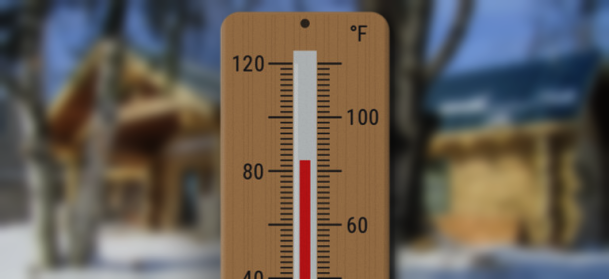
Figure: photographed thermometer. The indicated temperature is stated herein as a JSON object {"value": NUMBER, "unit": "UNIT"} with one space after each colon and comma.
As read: {"value": 84, "unit": "°F"}
